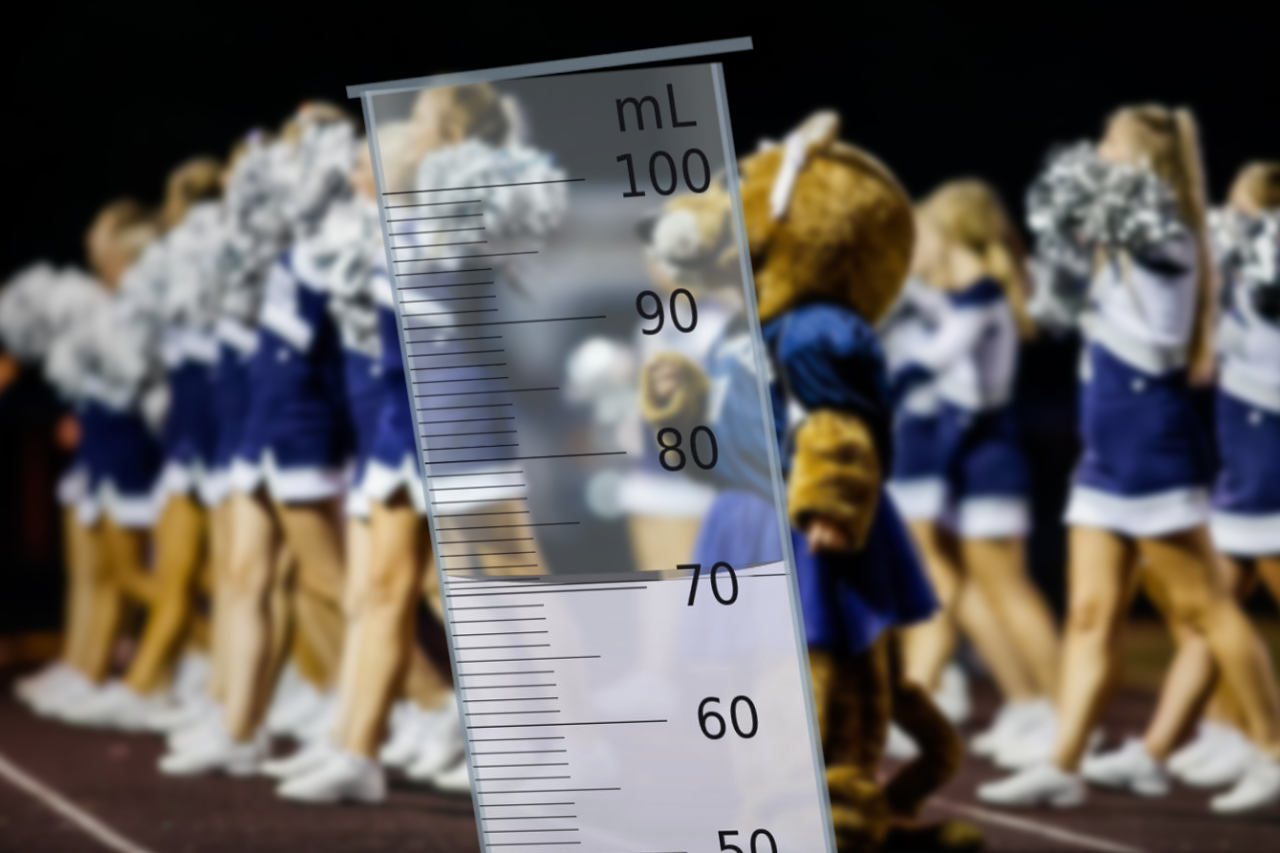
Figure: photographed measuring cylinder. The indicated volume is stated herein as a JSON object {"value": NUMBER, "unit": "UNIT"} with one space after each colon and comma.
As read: {"value": 70.5, "unit": "mL"}
